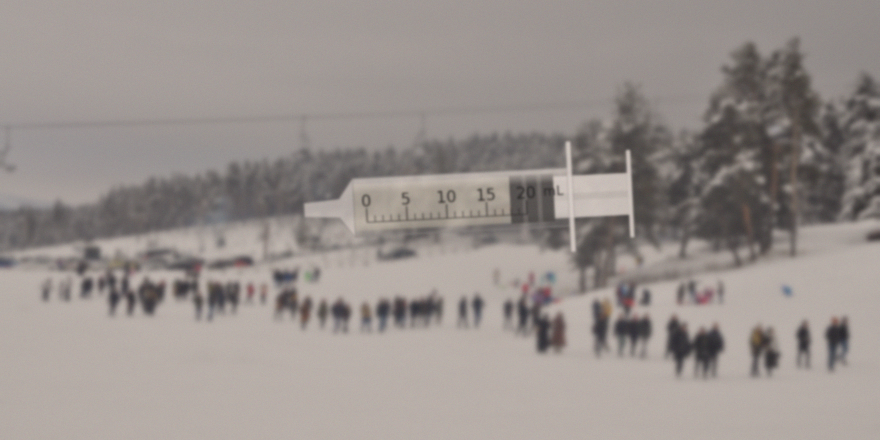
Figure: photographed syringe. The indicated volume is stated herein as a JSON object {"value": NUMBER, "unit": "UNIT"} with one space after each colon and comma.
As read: {"value": 18, "unit": "mL"}
